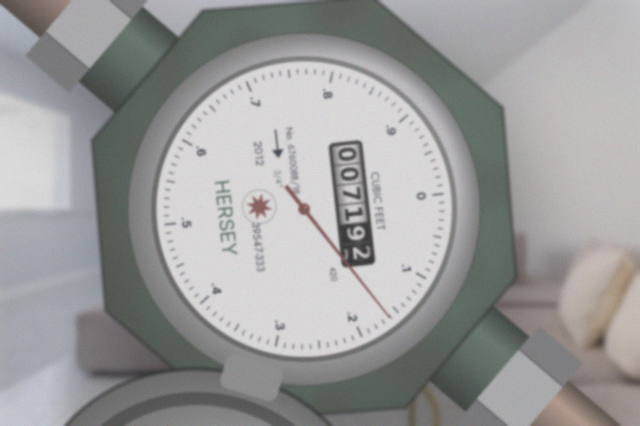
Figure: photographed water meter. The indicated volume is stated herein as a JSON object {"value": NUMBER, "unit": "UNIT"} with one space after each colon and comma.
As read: {"value": 7192.16, "unit": "ft³"}
